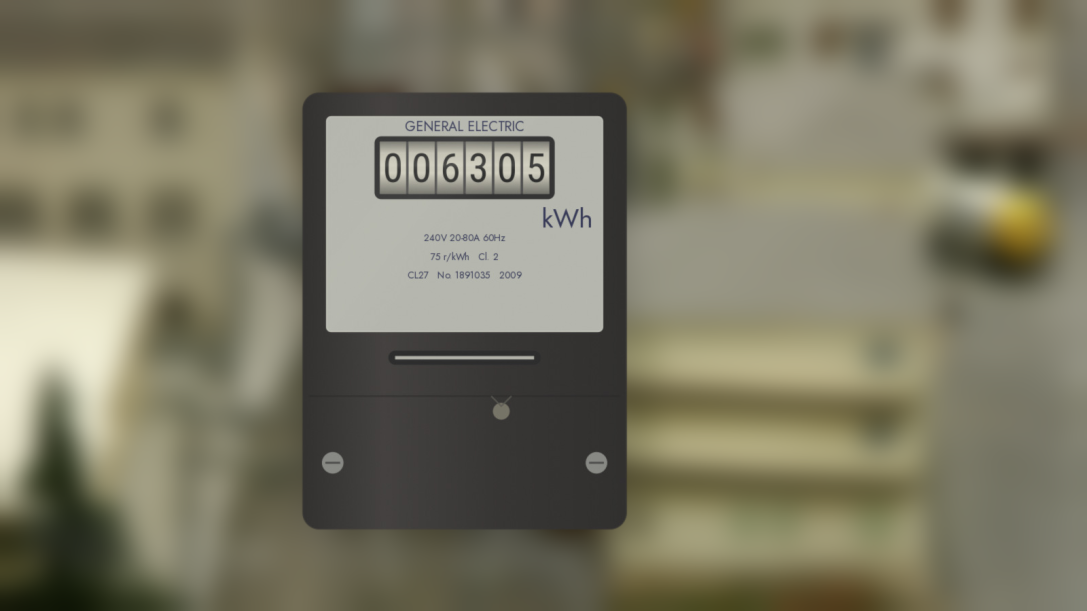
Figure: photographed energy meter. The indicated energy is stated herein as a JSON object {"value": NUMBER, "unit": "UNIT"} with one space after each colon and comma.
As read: {"value": 6305, "unit": "kWh"}
